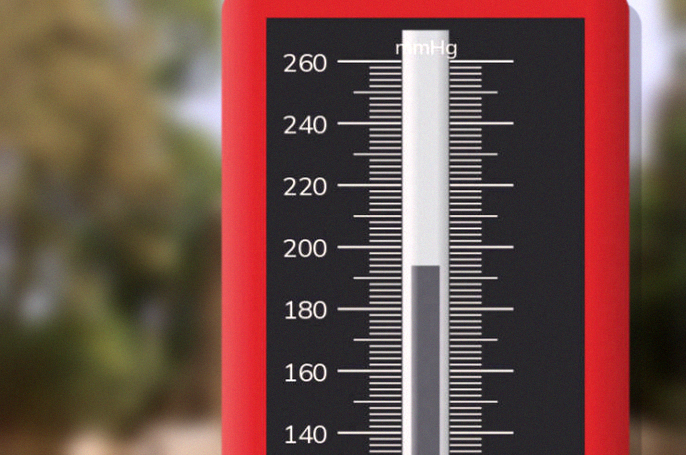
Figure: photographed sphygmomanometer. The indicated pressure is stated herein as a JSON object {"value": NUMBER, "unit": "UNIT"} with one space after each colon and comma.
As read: {"value": 194, "unit": "mmHg"}
